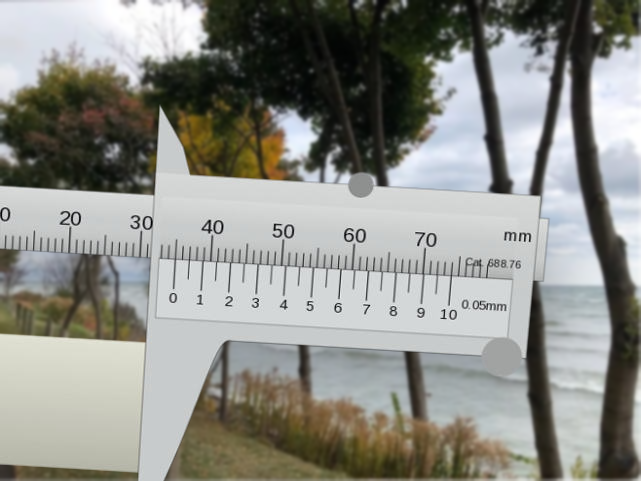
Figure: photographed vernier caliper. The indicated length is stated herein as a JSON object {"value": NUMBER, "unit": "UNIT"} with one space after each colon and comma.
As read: {"value": 35.0, "unit": "mm"}
